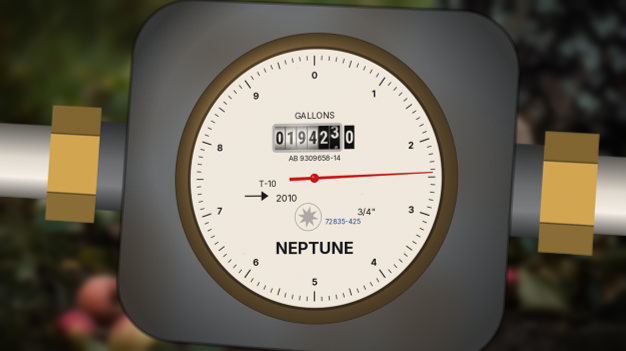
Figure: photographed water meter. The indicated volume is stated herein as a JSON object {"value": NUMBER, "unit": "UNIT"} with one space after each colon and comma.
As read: {"value": 194232.4, "unit": "gal"}
